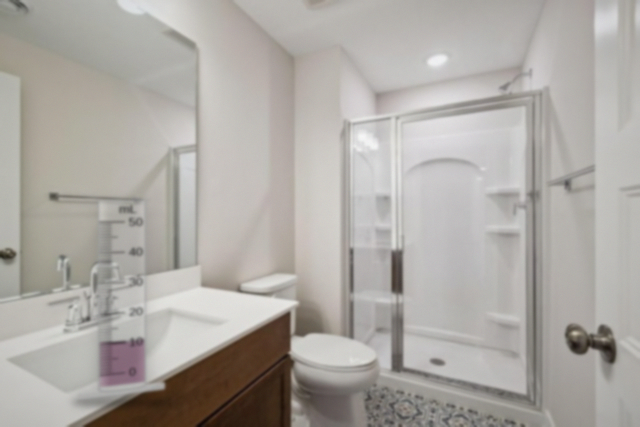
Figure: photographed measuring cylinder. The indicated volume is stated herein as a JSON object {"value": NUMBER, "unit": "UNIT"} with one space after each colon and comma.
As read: {"value": 10, "unit": "mL"}
